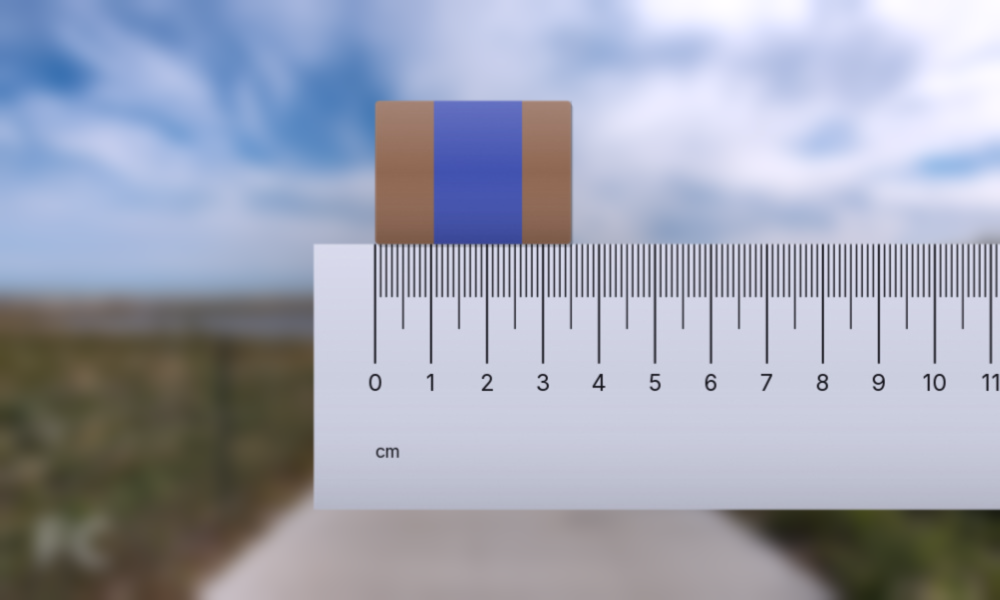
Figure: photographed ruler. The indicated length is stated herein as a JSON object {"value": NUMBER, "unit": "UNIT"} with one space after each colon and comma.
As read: {"value": 3.5, "unit": "cm"}
